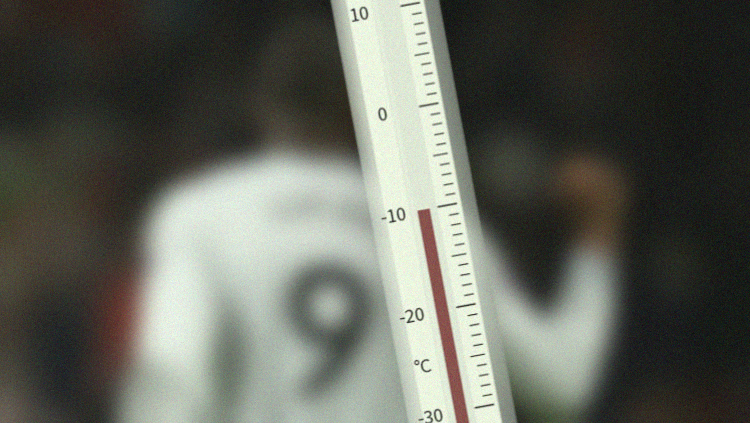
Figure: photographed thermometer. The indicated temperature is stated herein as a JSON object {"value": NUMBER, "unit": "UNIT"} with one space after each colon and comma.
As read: {"value": -10, "unit": "°C"}
